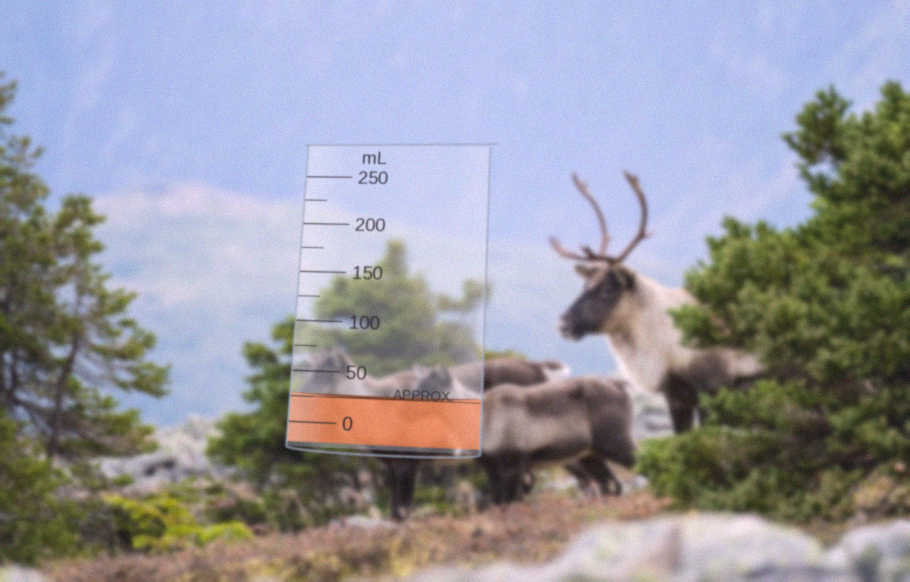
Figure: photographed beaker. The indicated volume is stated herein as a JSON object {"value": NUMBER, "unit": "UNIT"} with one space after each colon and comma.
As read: {"value": 25, "unit": "mL"}
